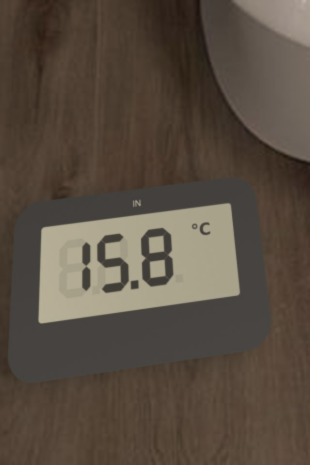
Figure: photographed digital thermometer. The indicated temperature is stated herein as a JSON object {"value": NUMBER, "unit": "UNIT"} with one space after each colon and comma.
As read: {"value": 15.8, "unit": "°C"}
